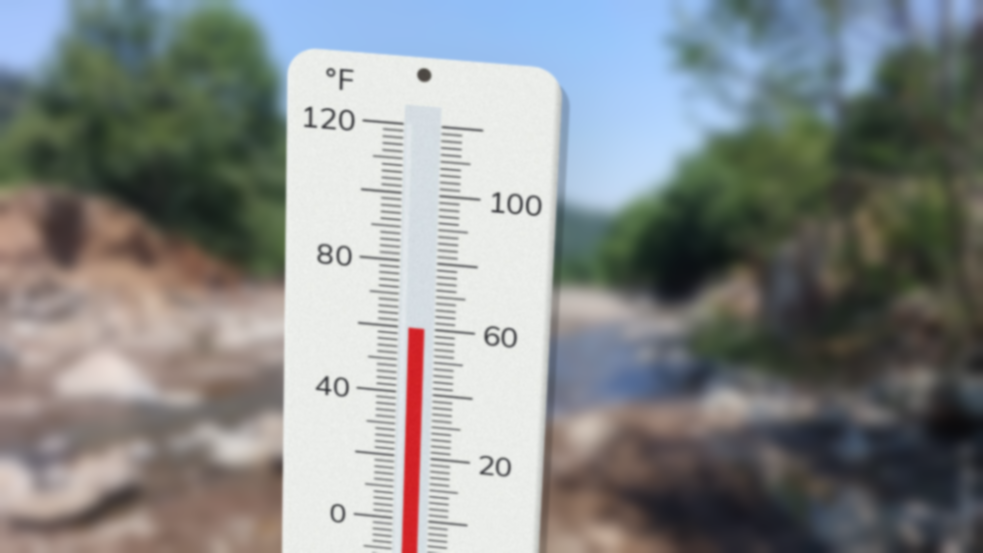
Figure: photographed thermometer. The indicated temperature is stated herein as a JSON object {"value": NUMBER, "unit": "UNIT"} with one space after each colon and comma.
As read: {"value": 60, "unit": "°F"}
